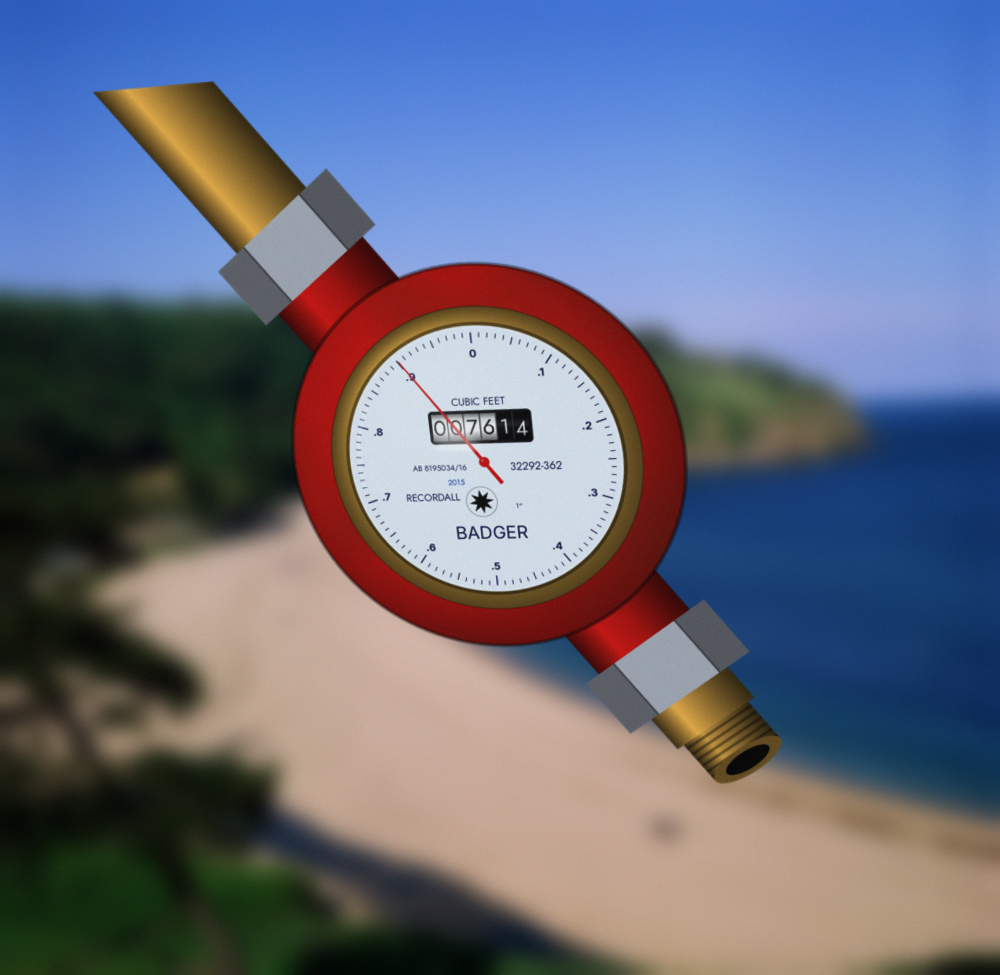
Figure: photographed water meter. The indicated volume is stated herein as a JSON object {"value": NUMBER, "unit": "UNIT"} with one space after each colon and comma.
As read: {"value": 7613.90, "unit": "ft³"}
